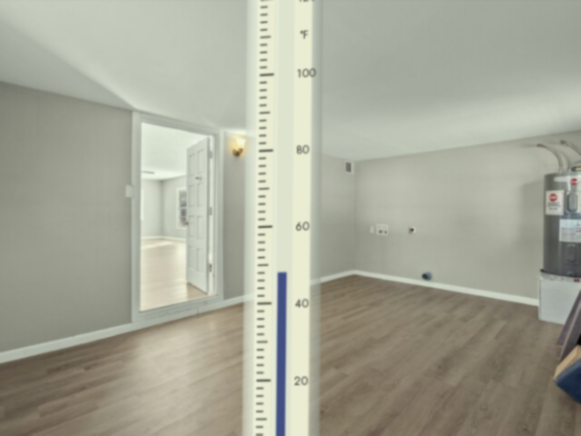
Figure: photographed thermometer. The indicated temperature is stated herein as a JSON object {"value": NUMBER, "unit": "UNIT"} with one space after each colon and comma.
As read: {"value": 48, "unit": "°F"}
